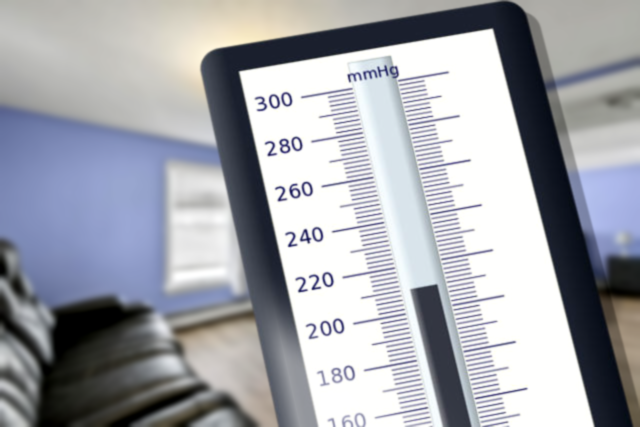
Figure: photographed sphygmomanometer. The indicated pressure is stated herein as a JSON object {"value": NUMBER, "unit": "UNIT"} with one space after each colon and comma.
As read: {"value": 210, "unit": "mmHg"}
